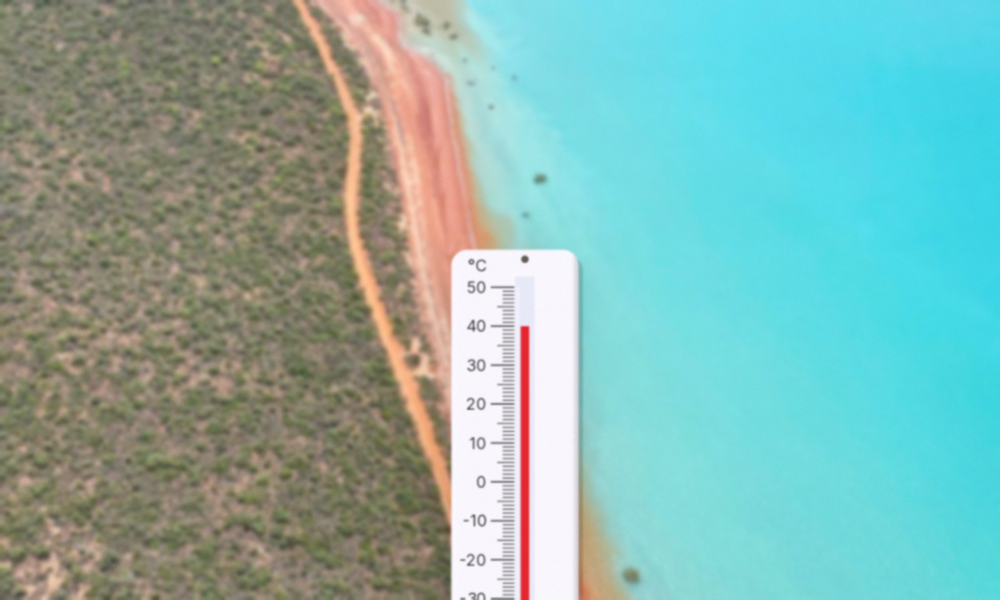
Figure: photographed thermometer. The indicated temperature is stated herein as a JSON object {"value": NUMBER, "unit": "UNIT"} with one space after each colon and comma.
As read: {"value": 40, "unit": "°C"}
